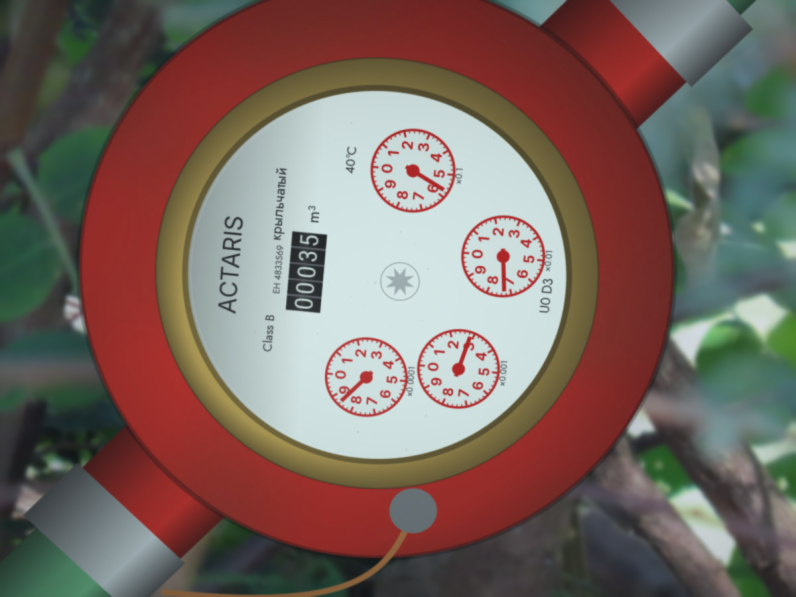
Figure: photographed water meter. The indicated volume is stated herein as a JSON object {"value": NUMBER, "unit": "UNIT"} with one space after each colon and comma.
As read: {"value": 35.5728, "unit": "m³"}
